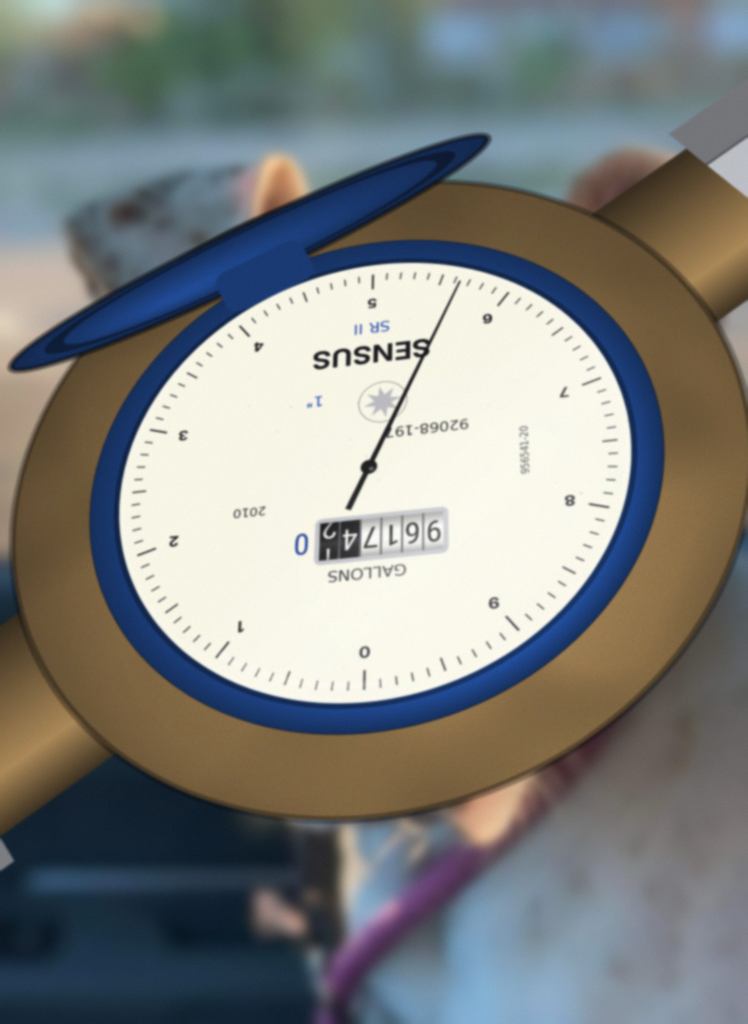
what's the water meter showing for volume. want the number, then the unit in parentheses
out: 9617415.6 (gal)
